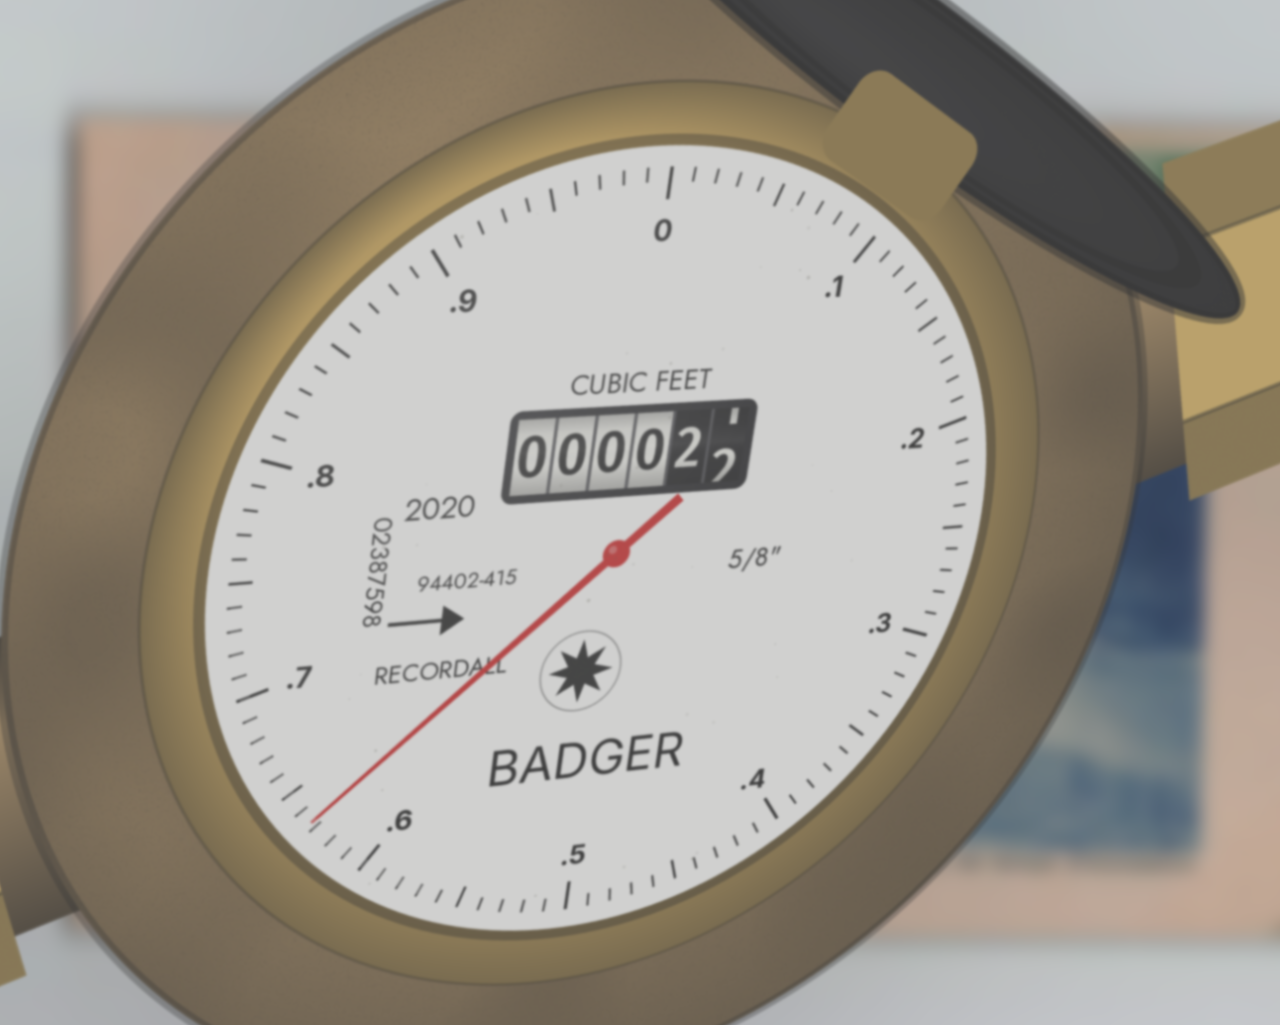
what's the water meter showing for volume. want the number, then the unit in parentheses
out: 21.63 (ft³)
